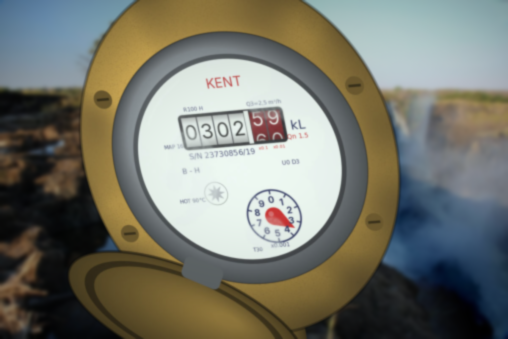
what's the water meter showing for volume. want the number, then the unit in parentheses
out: 302.593 (kL)
